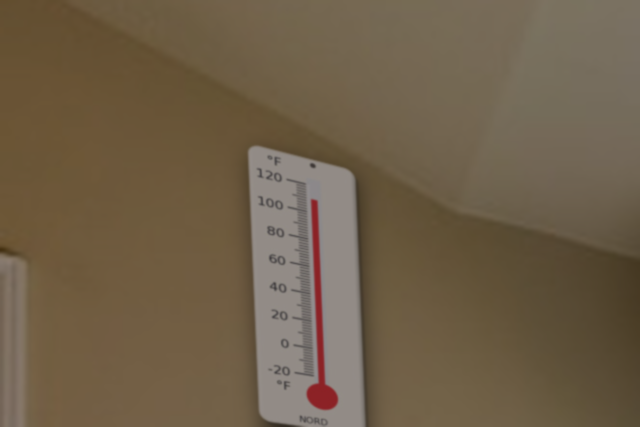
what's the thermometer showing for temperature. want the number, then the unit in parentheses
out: 110 (°F)
